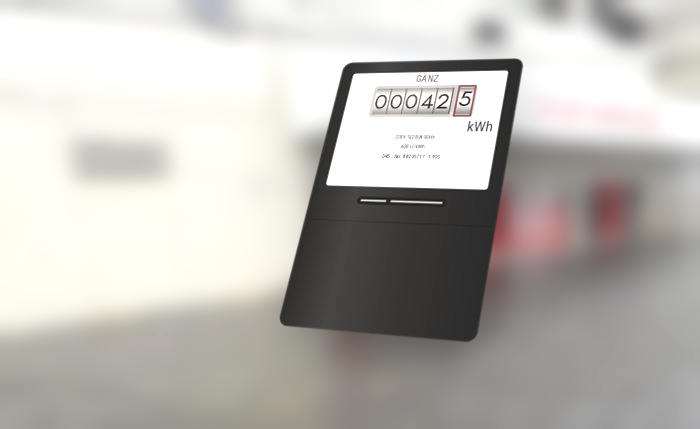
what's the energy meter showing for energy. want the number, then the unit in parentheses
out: 42.5 (kWh)
